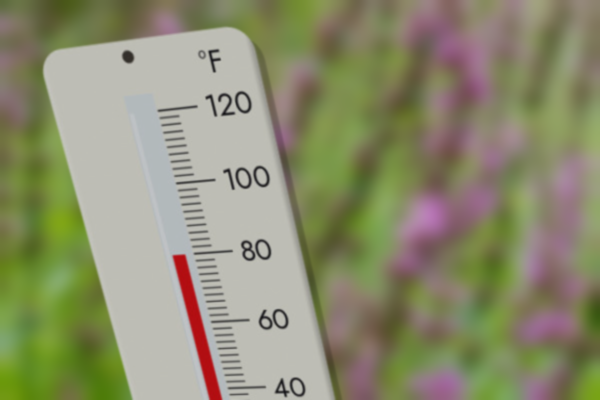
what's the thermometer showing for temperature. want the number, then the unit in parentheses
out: 80 (°F)
